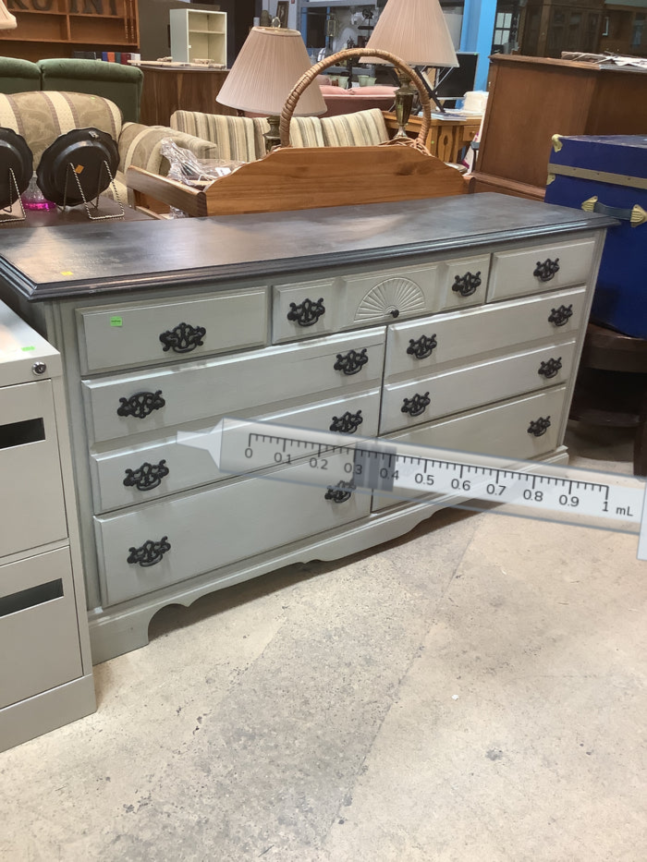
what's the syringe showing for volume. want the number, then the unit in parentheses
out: 0.3 (mL)
